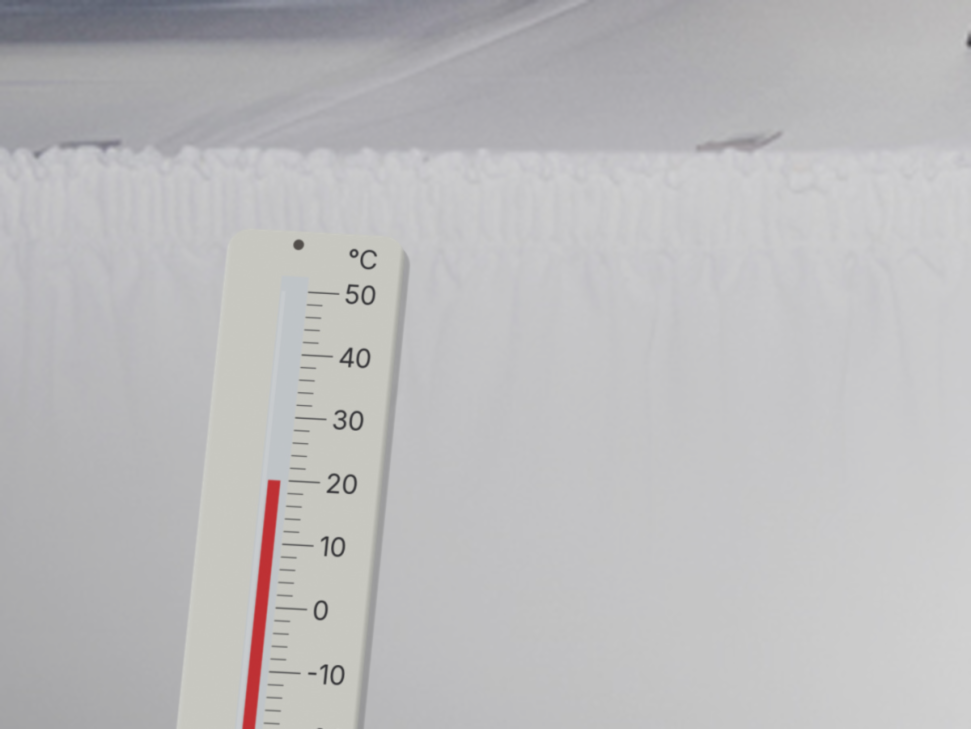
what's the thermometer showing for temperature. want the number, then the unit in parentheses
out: 20 (°C)
